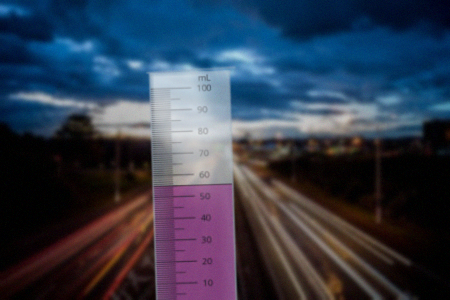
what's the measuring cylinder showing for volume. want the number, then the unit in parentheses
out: 55 (mL)
